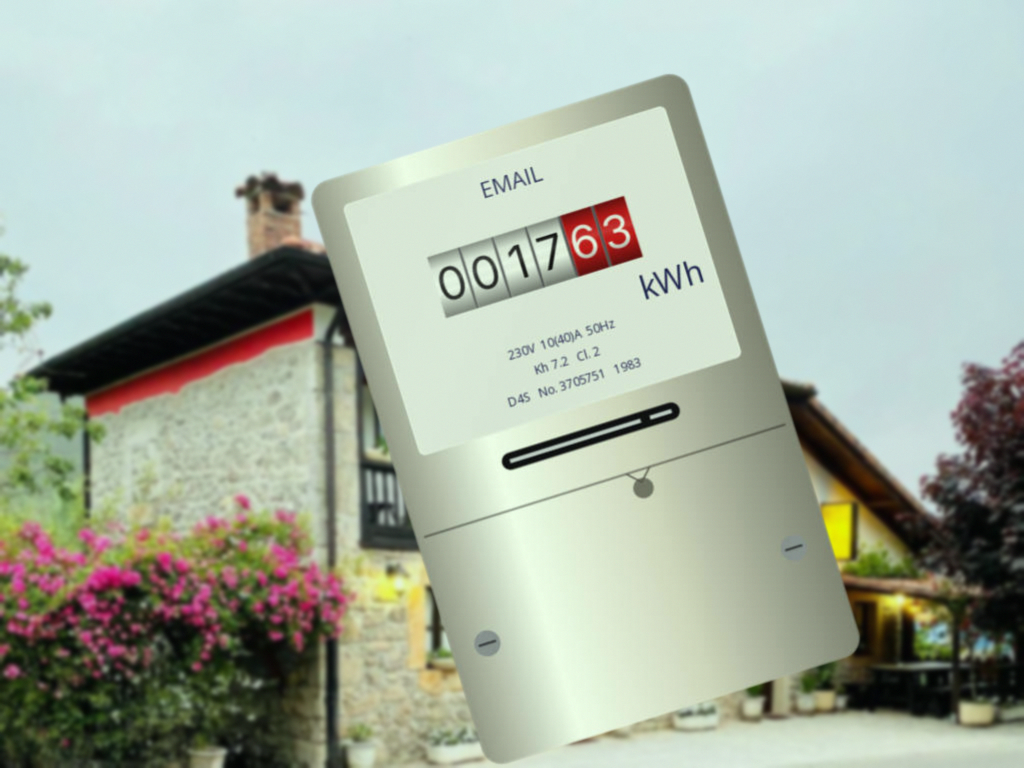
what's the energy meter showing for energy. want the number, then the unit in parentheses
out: 17.63 (kWh)
